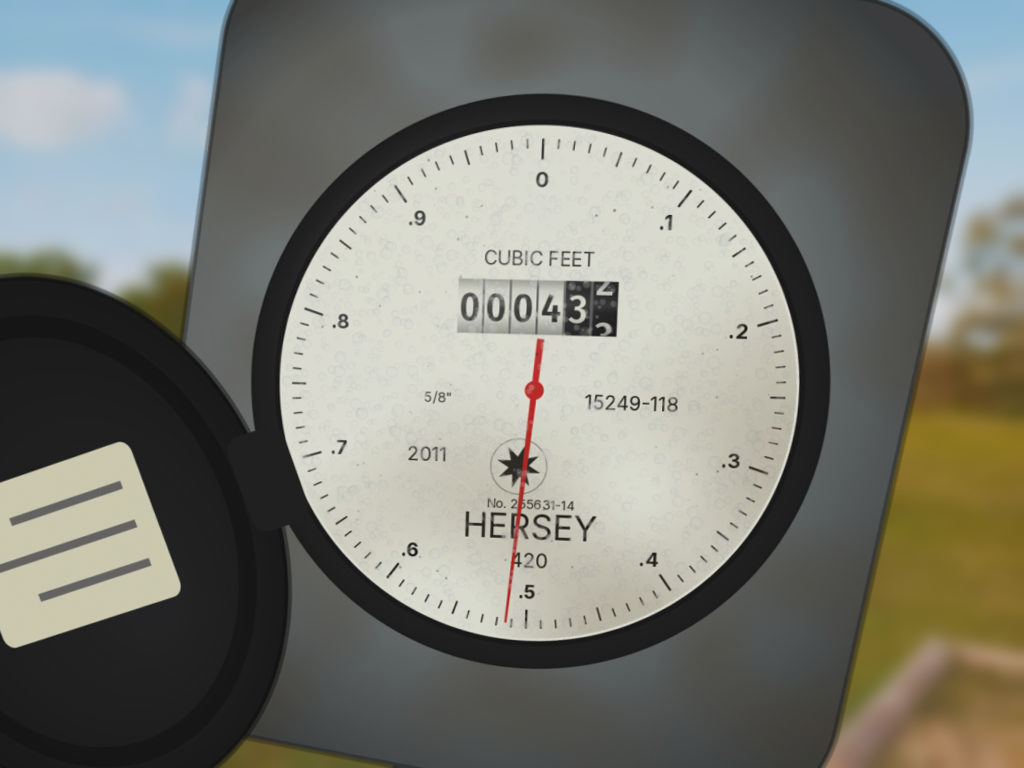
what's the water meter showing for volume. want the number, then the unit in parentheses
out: 432.51 (ft³)
